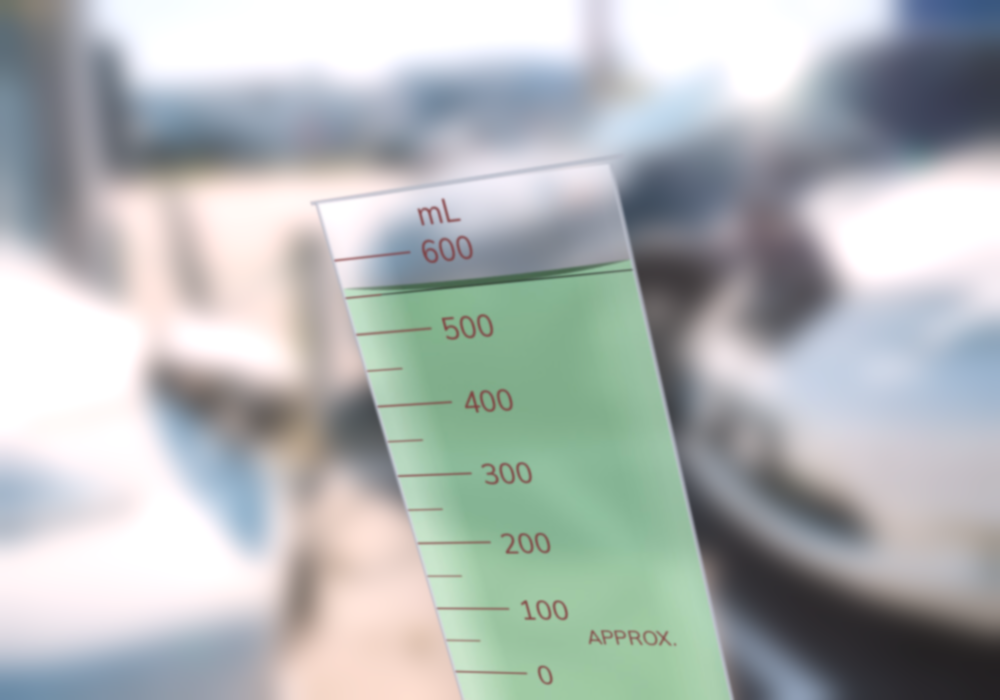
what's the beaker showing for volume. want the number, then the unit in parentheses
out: 550 (mL)
